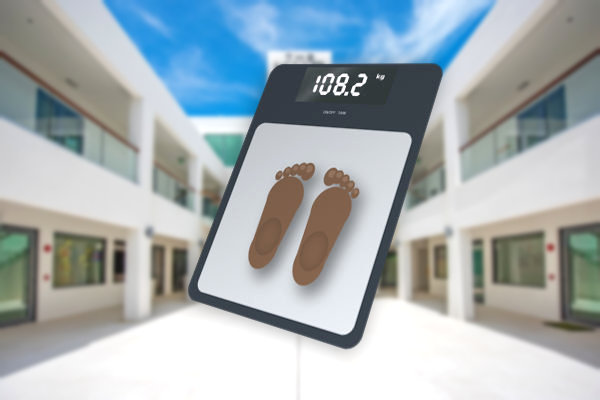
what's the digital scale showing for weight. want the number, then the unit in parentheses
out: 108.2 (kg)
